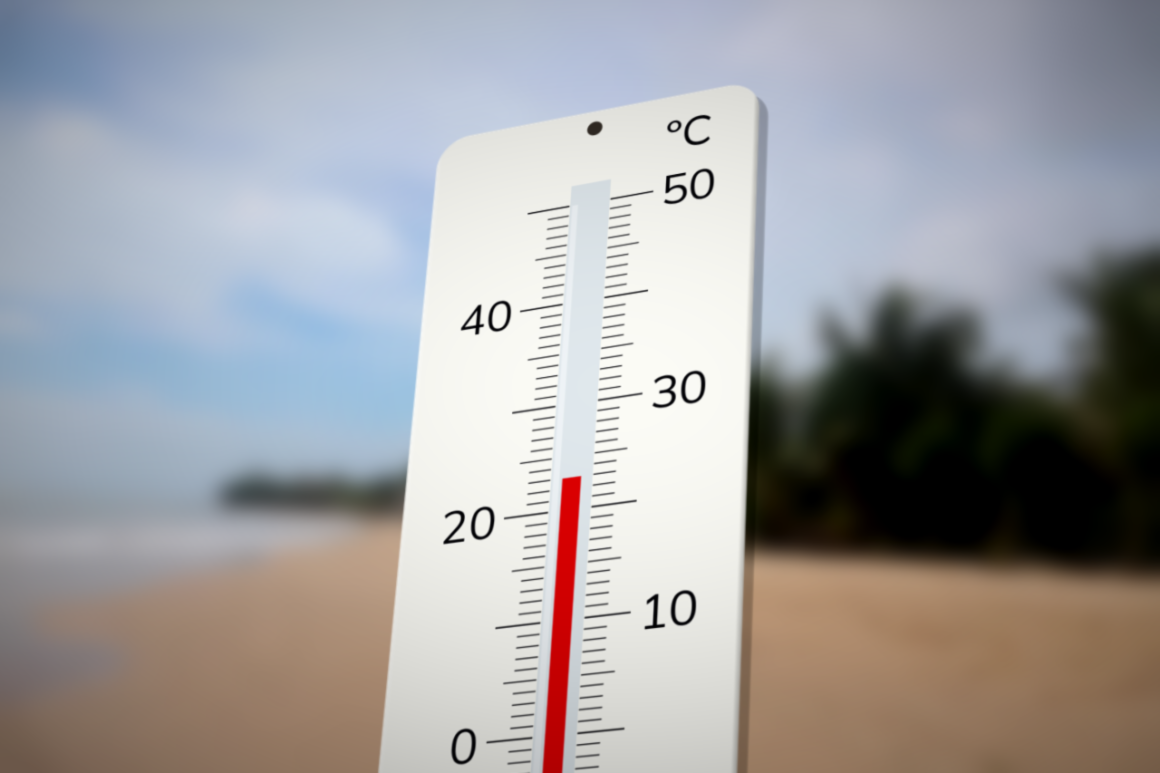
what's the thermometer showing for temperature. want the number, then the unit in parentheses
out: 23 (°C)
